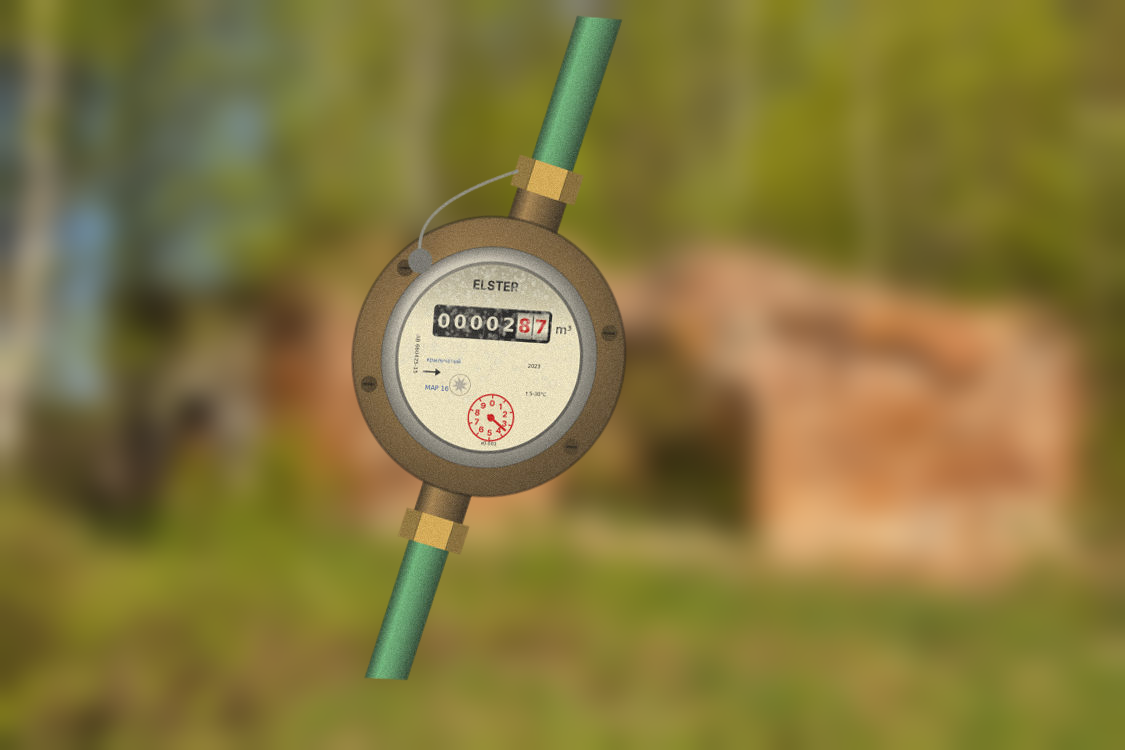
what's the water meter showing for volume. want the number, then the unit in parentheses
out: 2.873 (m³)
